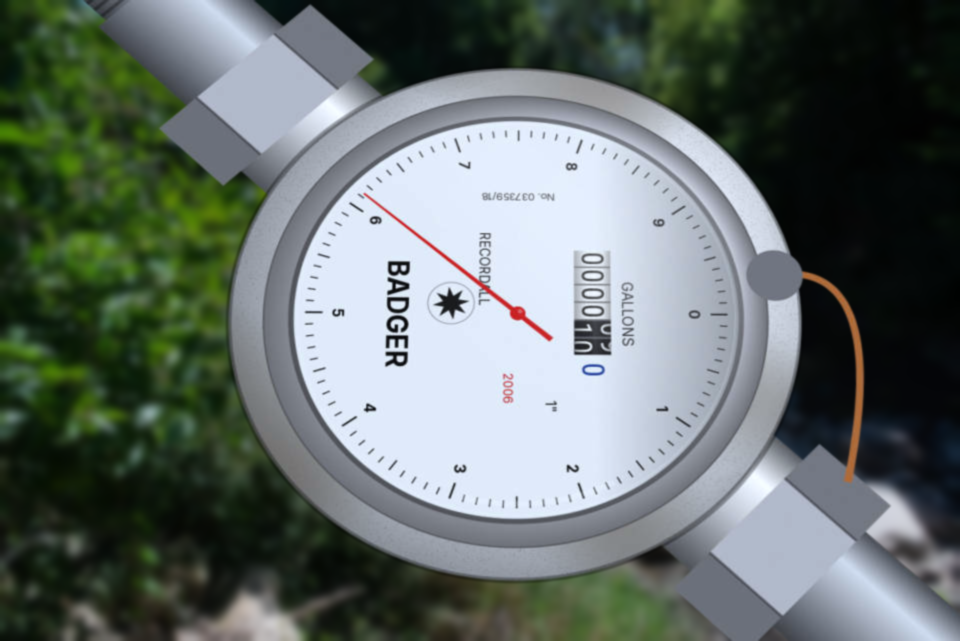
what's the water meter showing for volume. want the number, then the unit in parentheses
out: 96.1 (gal)
